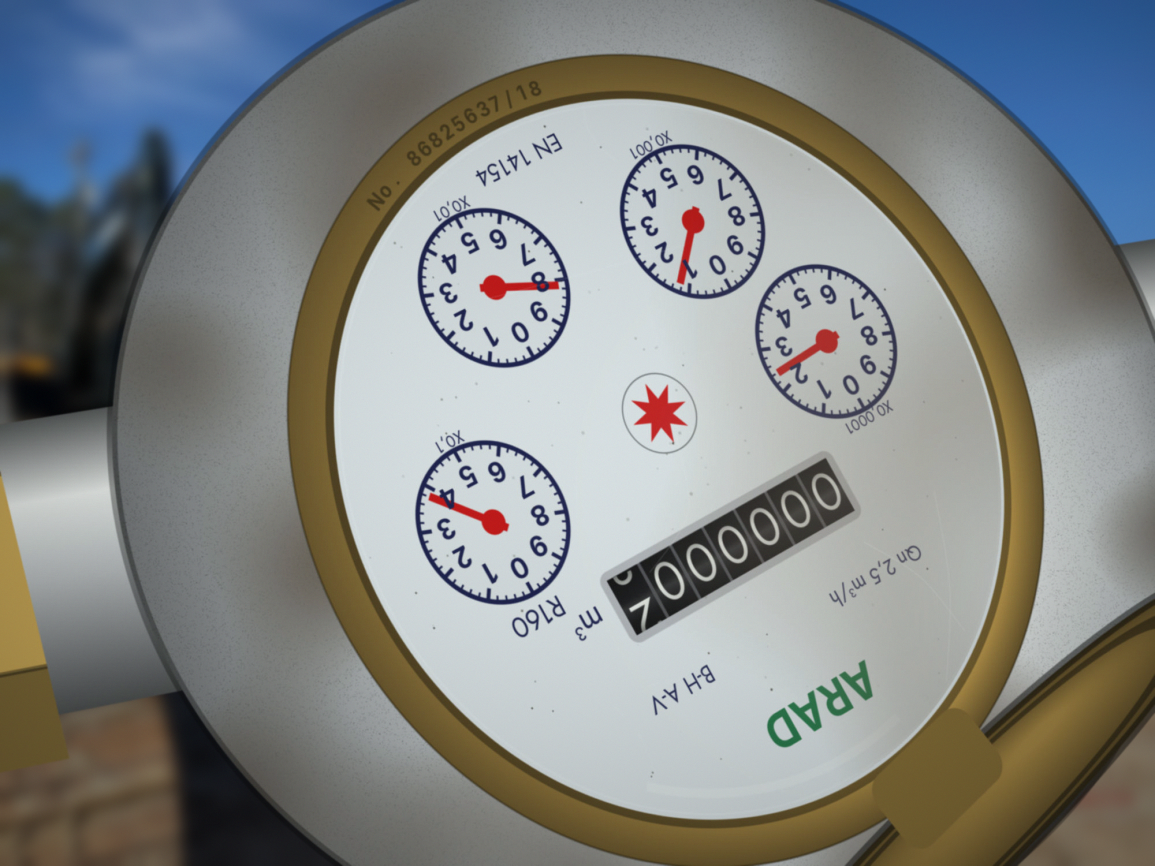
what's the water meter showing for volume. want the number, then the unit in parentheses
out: 2.3812 (m³)
